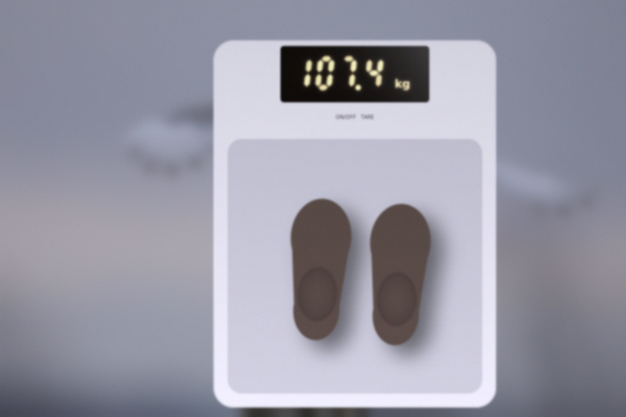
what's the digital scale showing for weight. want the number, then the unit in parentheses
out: 107.4 (kg)
